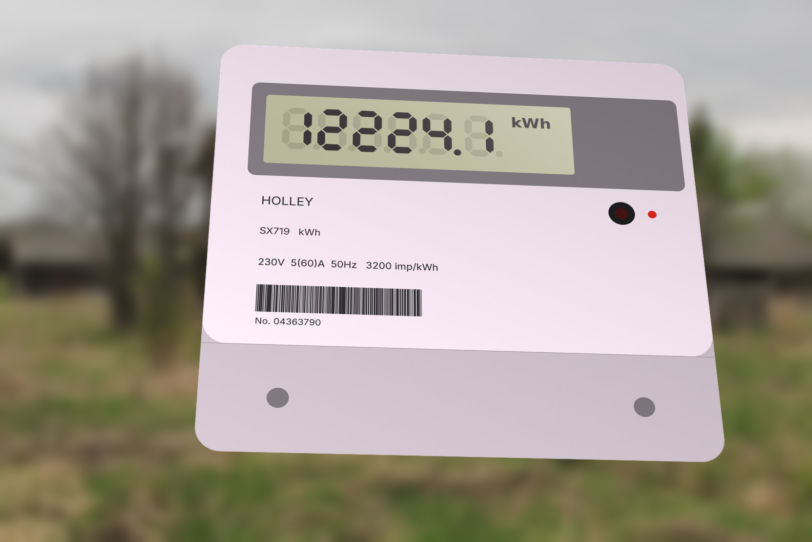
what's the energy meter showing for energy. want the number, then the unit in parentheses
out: 12224.1 (kWh)
